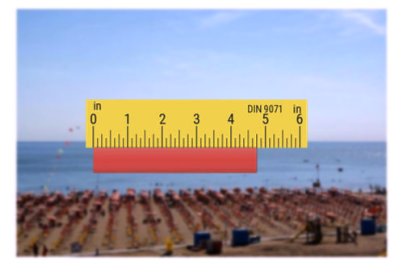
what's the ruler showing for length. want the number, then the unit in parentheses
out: 4.75 (in)
